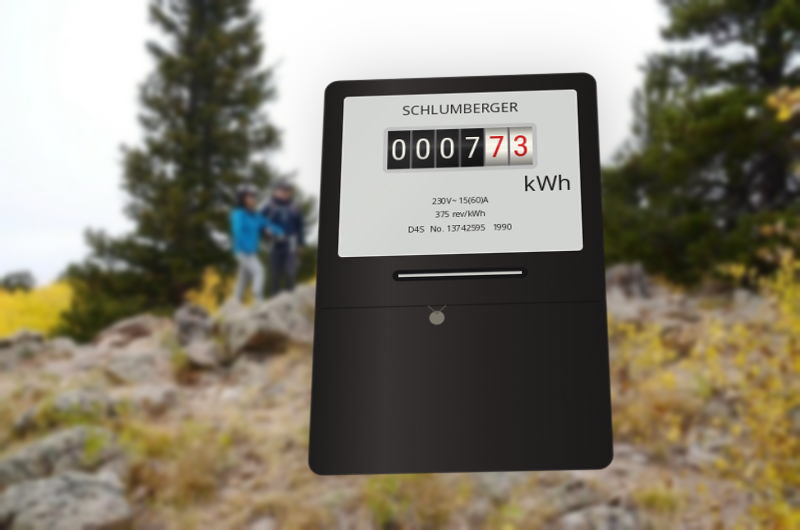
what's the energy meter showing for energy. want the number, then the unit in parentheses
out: 7.73 (kWh)
